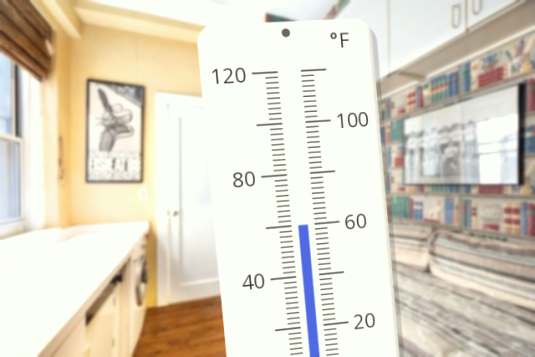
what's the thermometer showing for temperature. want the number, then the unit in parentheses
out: 60 (°F)
